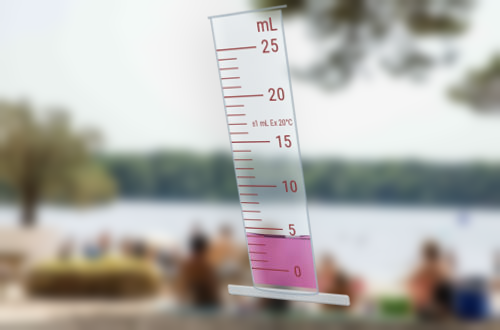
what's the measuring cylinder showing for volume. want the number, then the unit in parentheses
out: 4 (mL)
